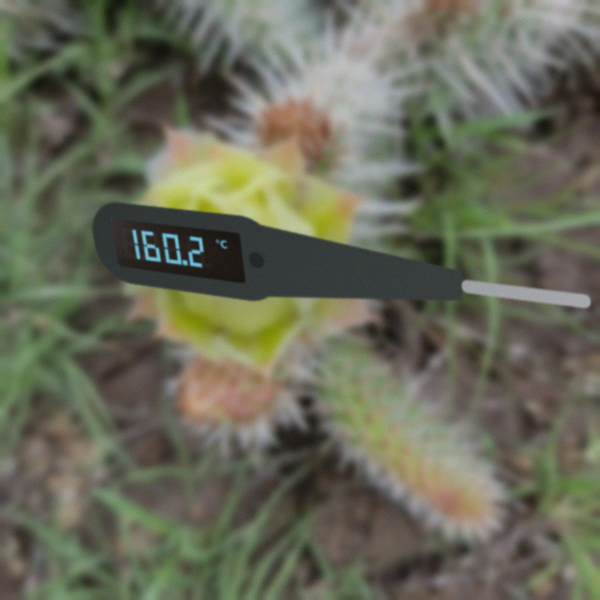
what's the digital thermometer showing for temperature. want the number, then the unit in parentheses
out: 160.2 (°C)
